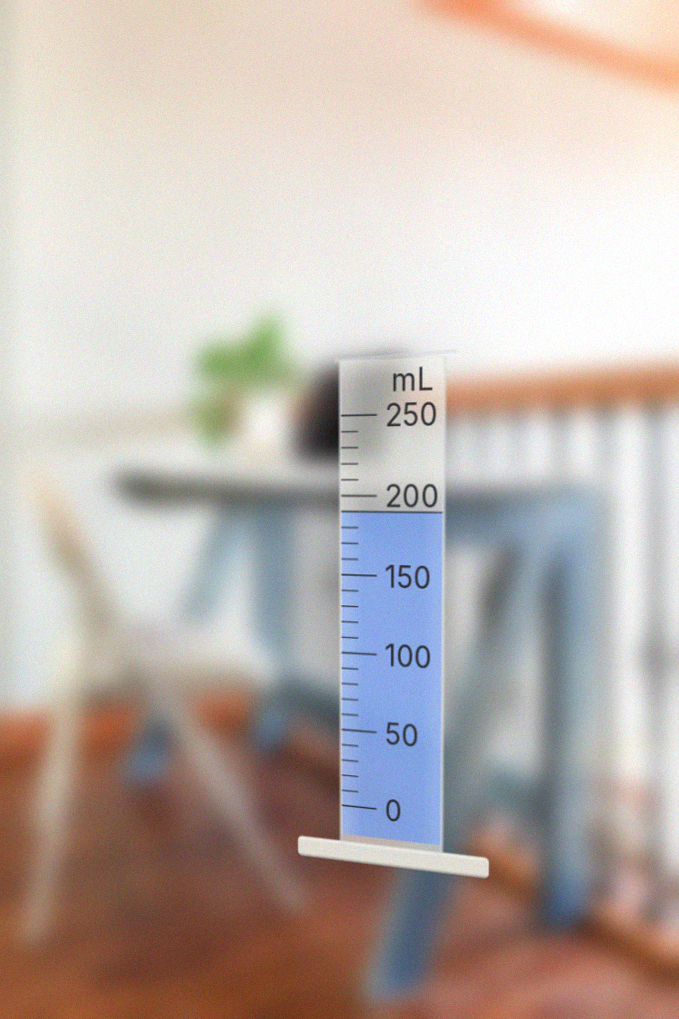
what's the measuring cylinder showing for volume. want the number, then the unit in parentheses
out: 190 (mL)
